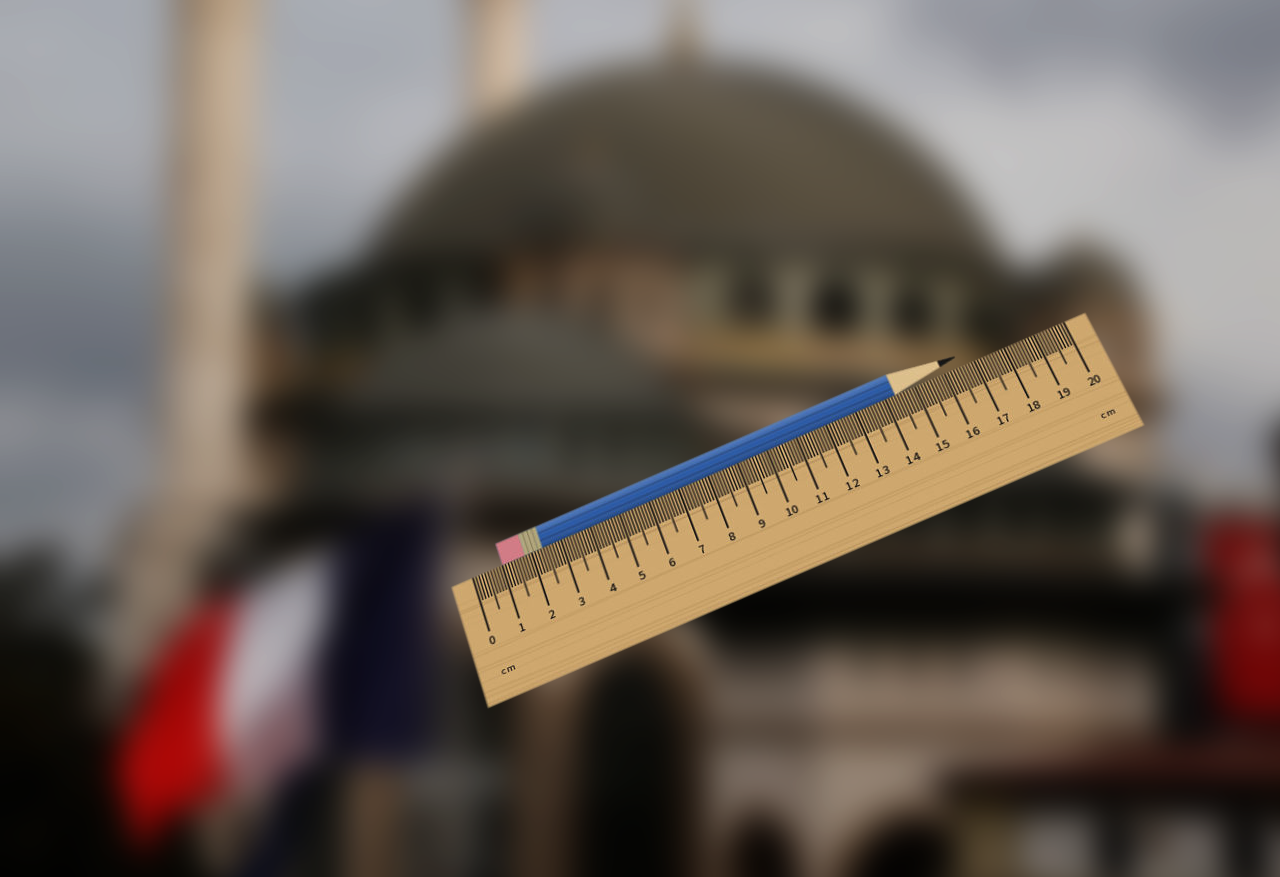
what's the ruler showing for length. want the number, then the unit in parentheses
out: 15.5 (cm)
